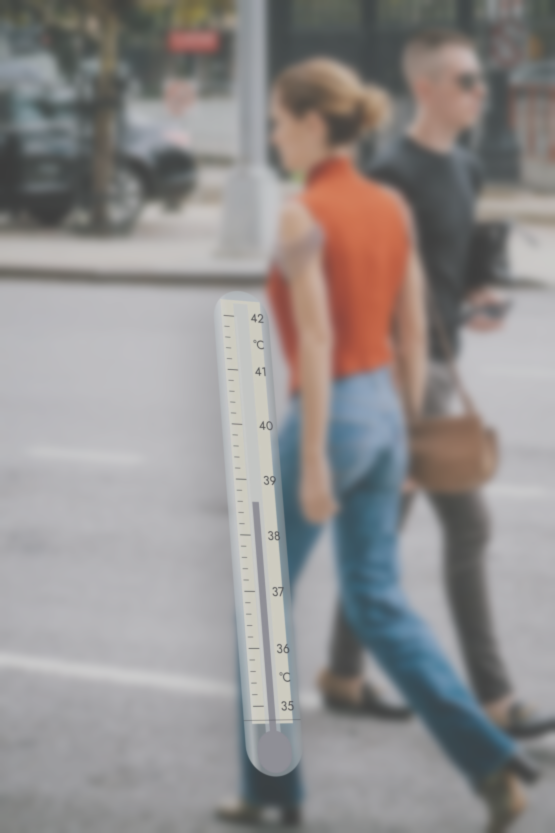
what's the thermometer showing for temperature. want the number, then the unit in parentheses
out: 38.6 (°C)
